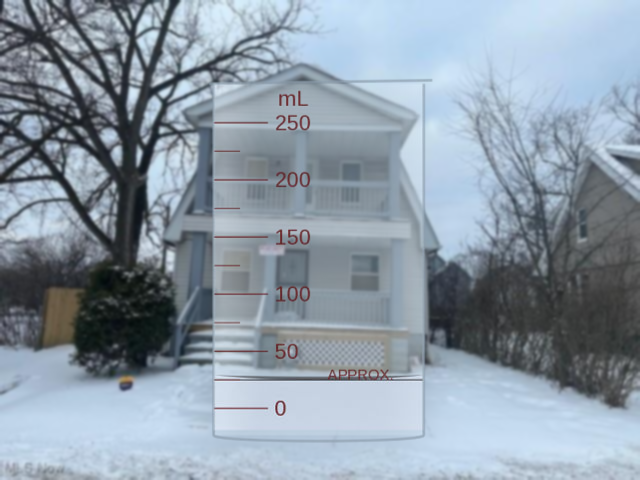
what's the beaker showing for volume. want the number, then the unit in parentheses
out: 25 (mL)
